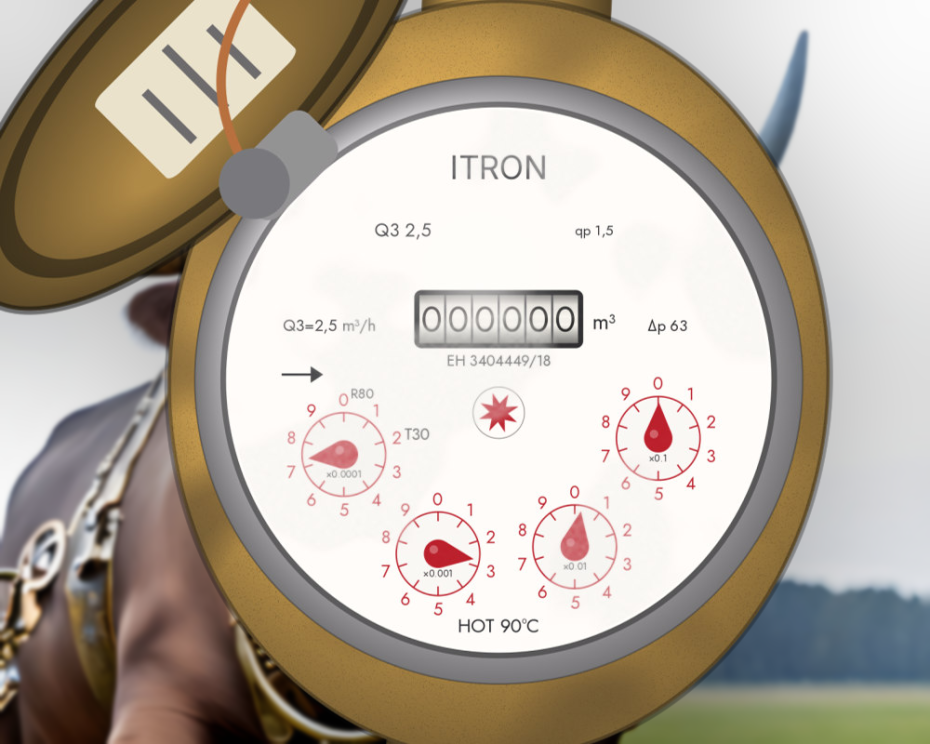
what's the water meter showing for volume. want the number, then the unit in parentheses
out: 0.0027 (m³)
